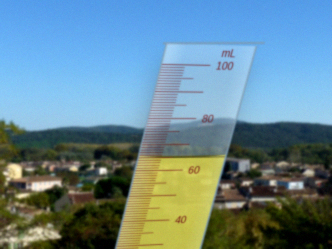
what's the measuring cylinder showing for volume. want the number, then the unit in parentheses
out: 65 (mL)
